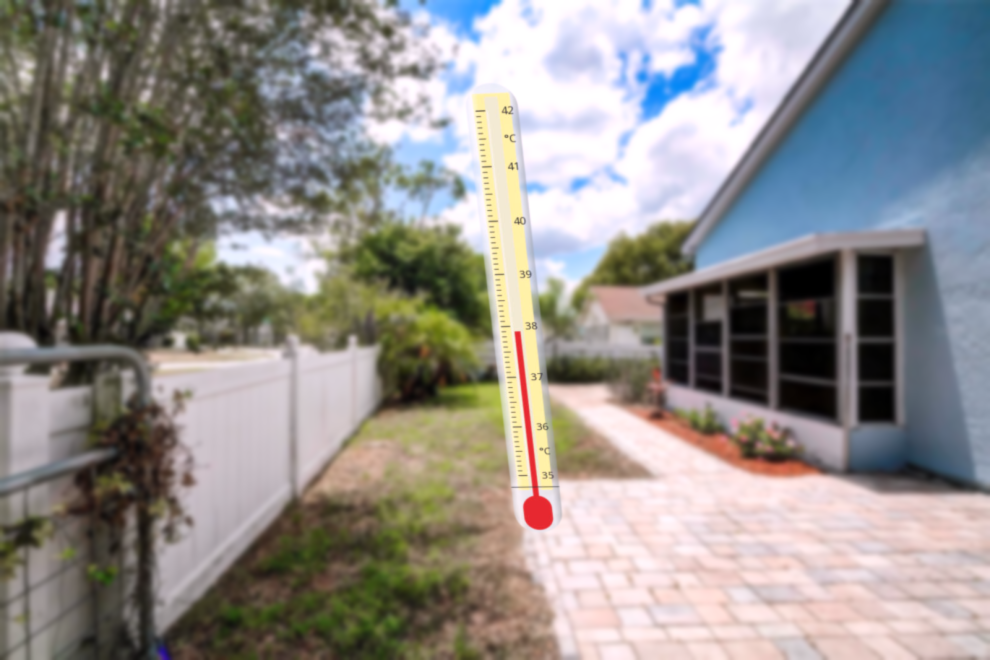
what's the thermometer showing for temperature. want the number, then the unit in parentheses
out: 37.9 (°C)
